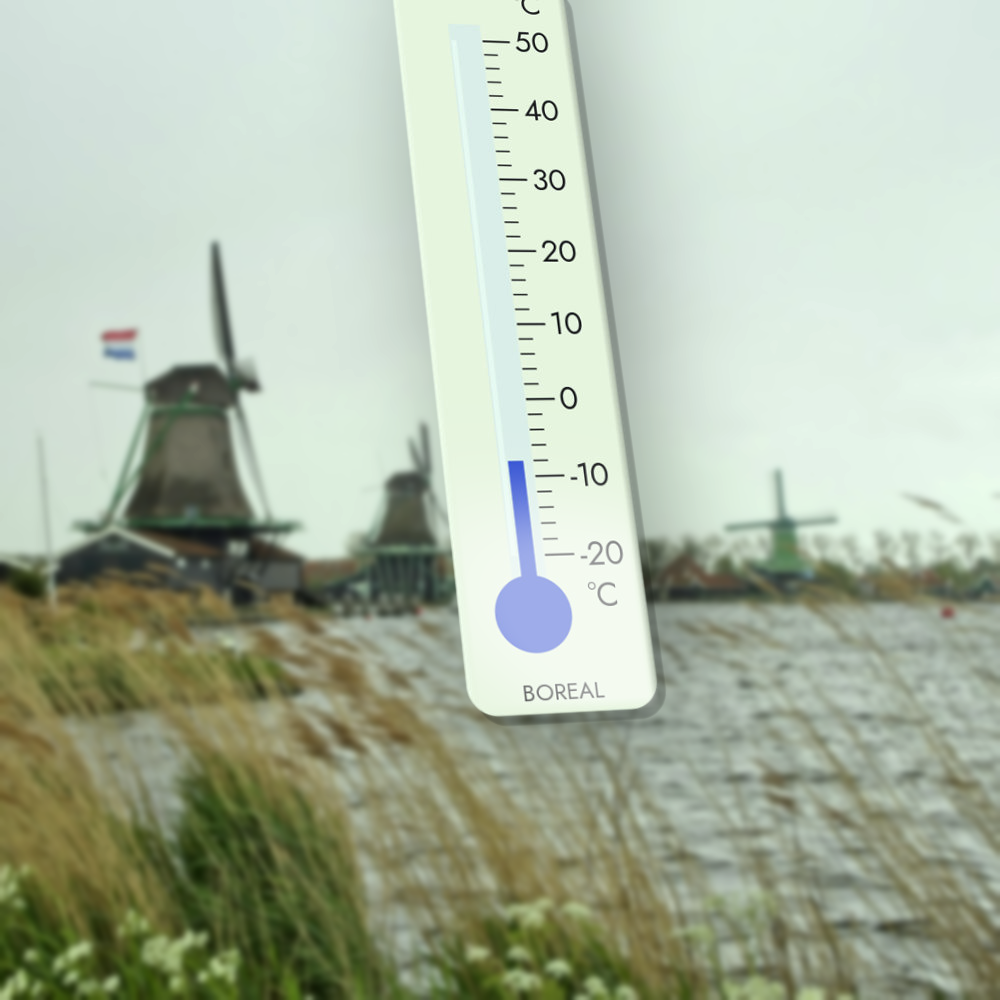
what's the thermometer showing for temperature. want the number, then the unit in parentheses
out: -8 (°C)
